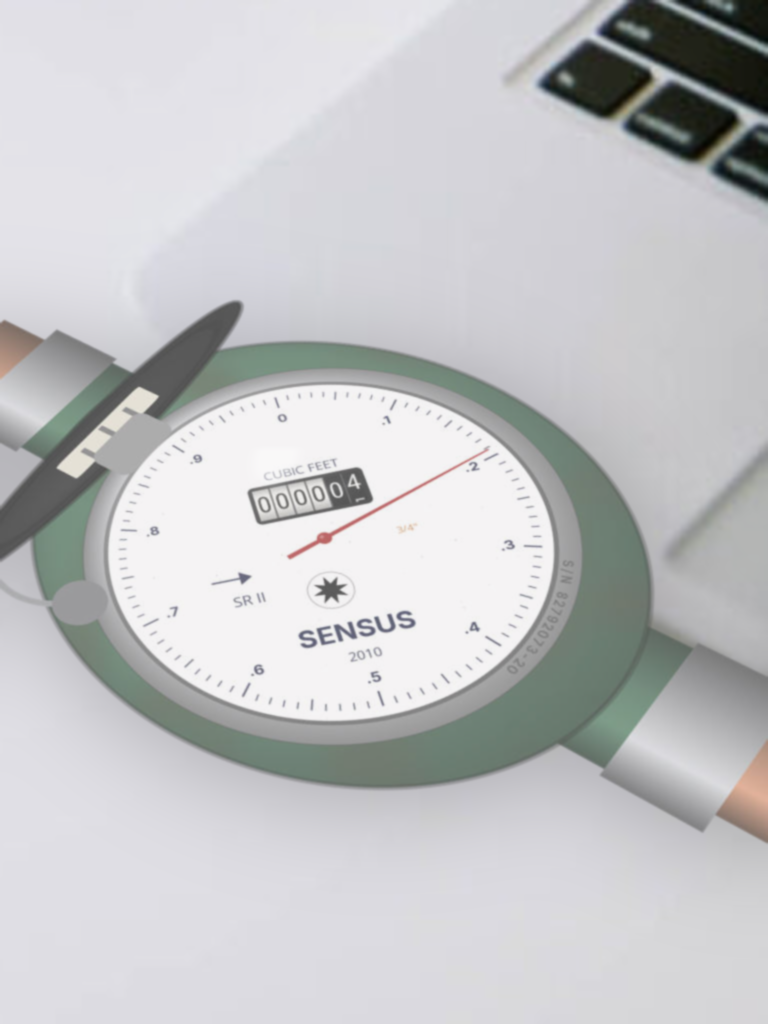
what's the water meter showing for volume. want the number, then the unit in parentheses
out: 4.19 (ft³)
